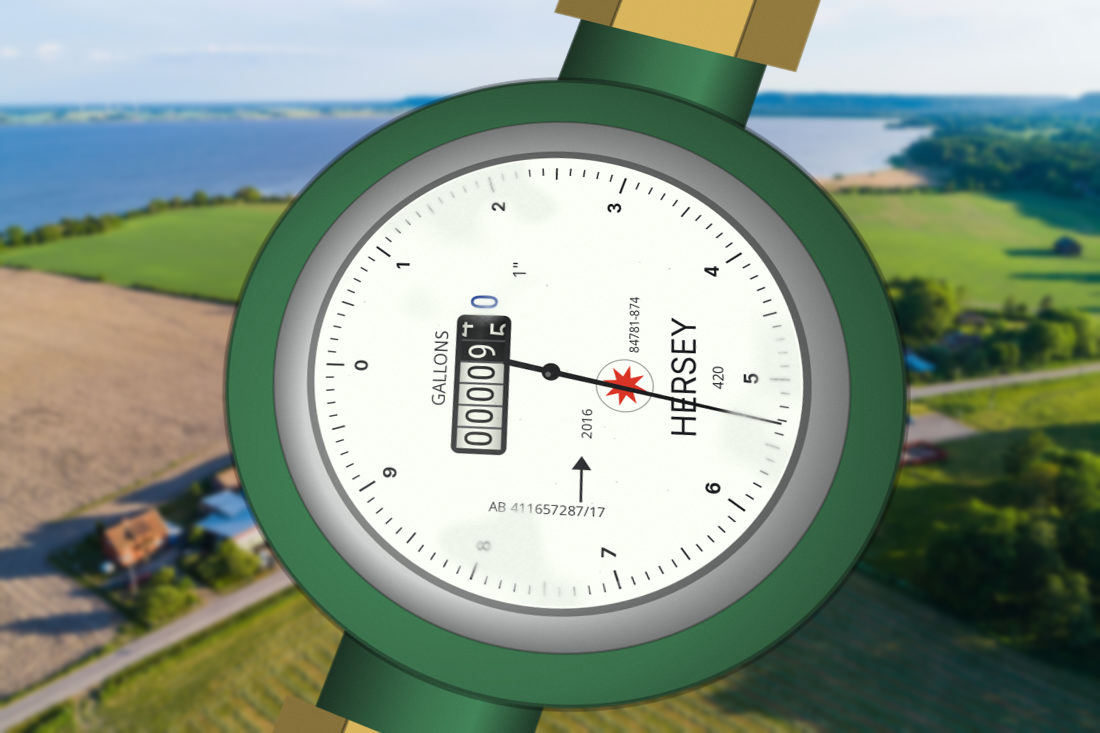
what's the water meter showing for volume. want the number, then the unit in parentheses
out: 945.3 (gal)
